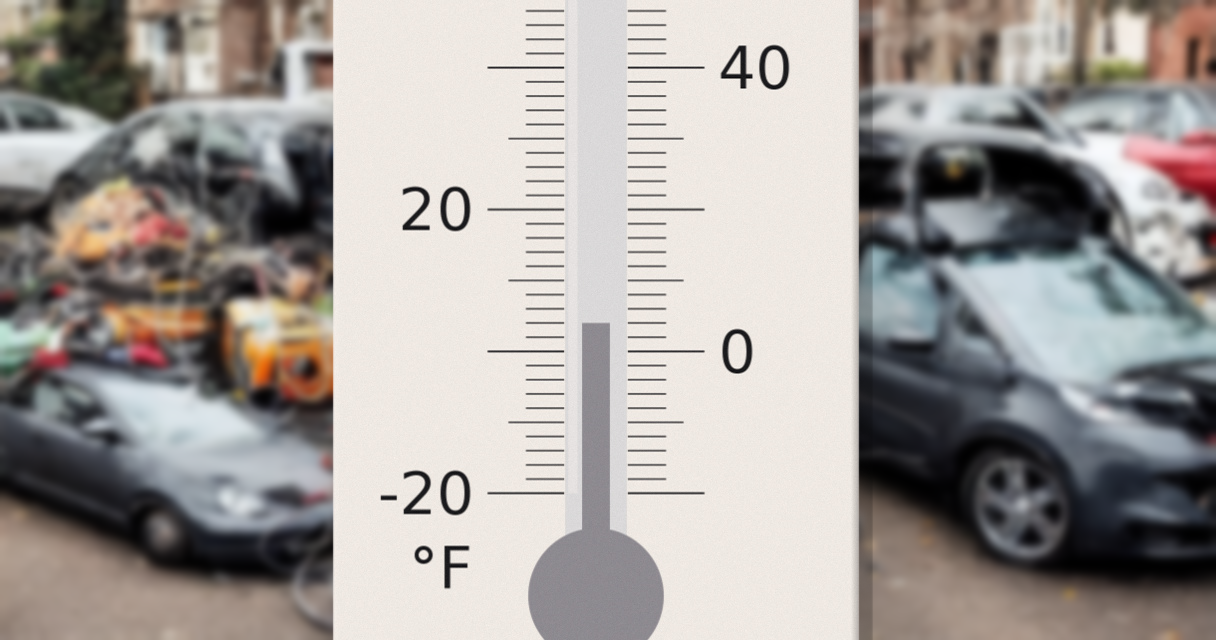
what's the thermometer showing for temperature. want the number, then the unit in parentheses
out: 4 (°F)
